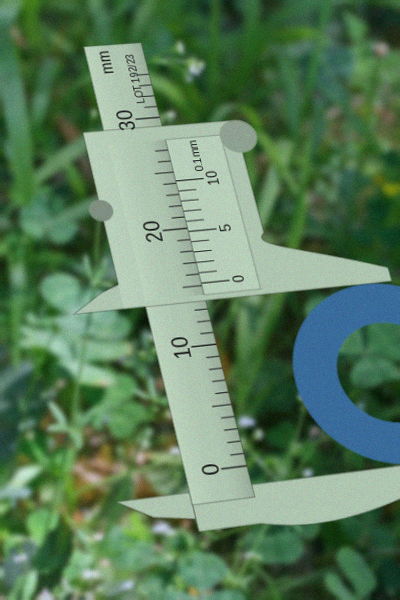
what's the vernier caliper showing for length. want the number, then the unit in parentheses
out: 15.2 (mm)
